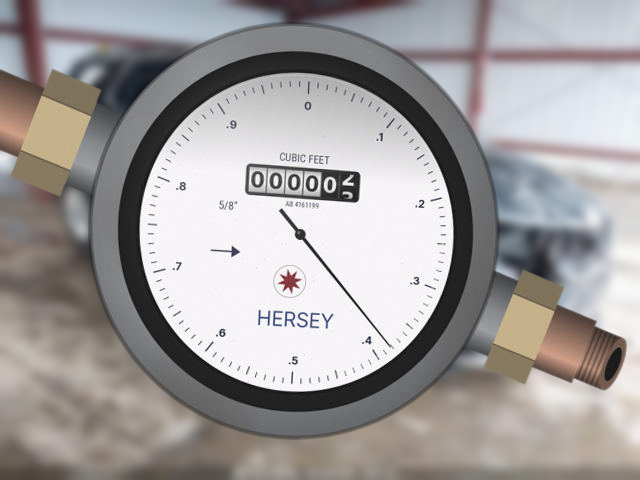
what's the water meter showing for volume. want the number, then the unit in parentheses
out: 2.38 (ft³)
